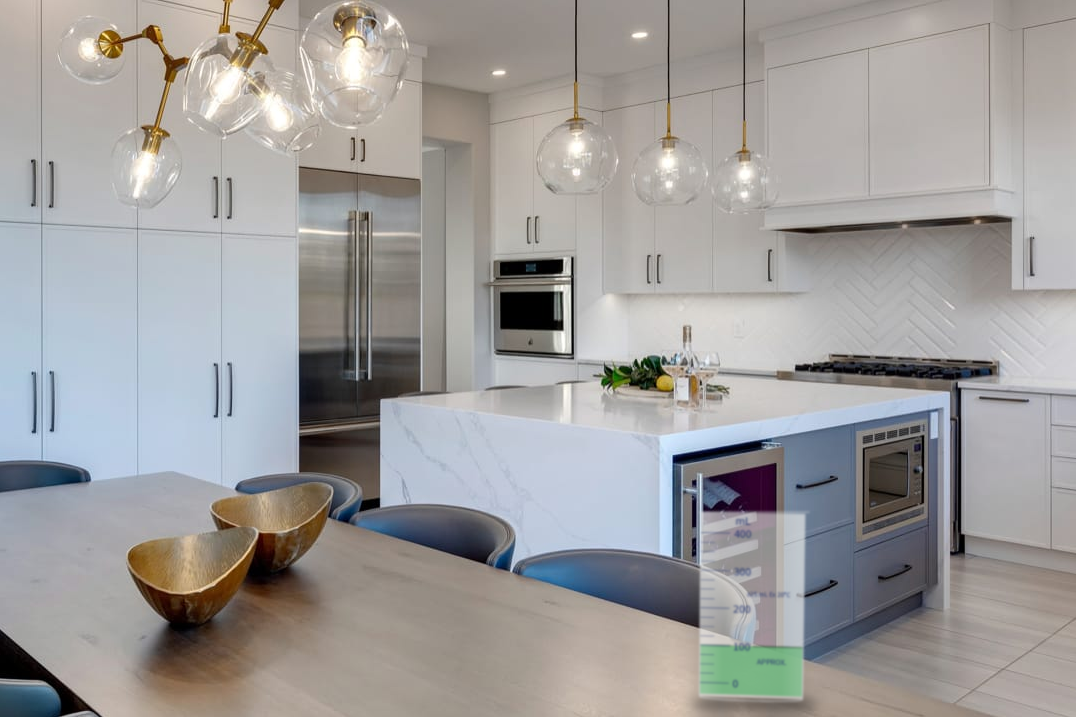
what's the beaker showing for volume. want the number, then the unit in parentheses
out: 100 (mL)
